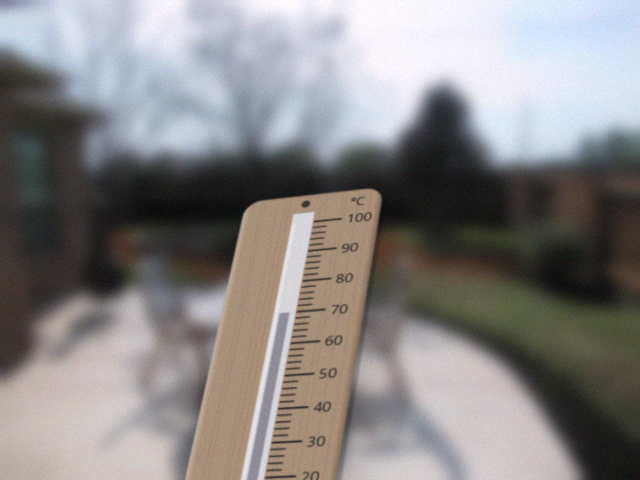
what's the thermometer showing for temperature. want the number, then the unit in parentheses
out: 70 (°C)
